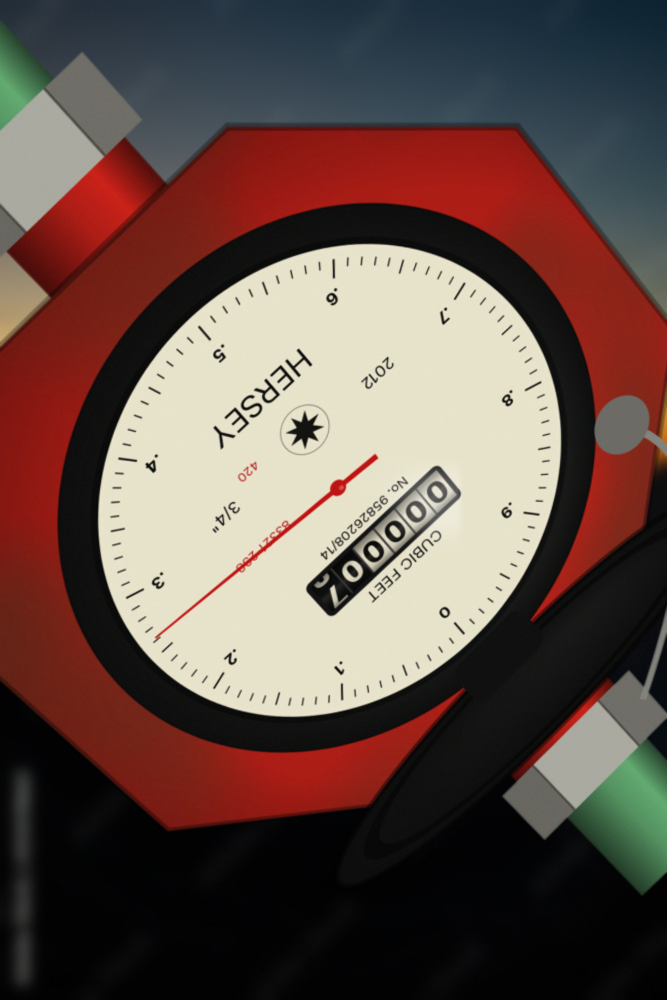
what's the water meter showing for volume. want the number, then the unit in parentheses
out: 7.26 (ft³)
